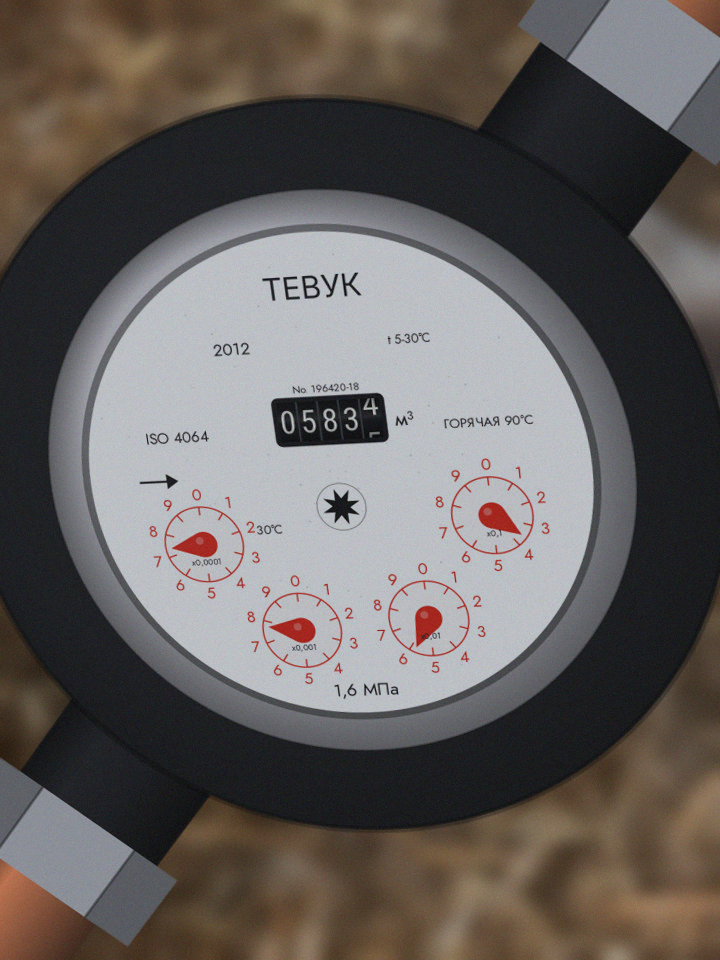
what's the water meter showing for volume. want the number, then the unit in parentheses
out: 5834.3577 (m³)
